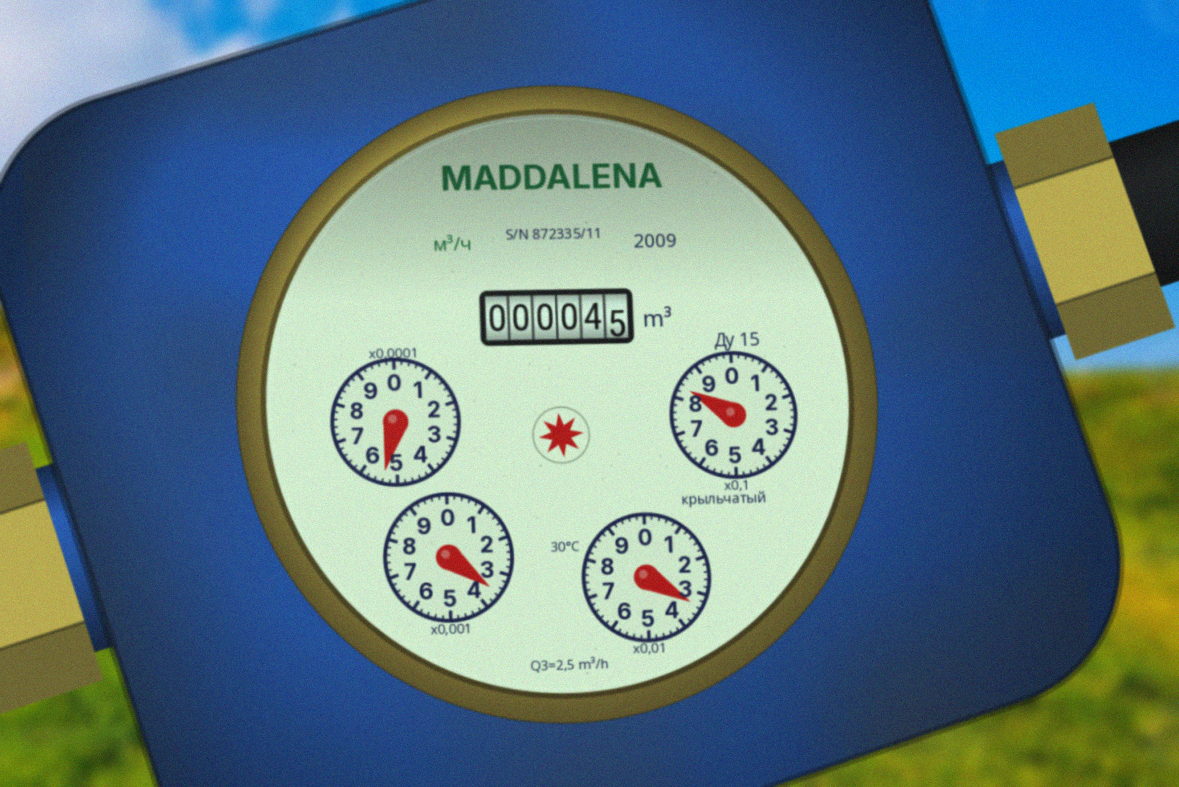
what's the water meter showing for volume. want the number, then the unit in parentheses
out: 44.8335 (m³)
